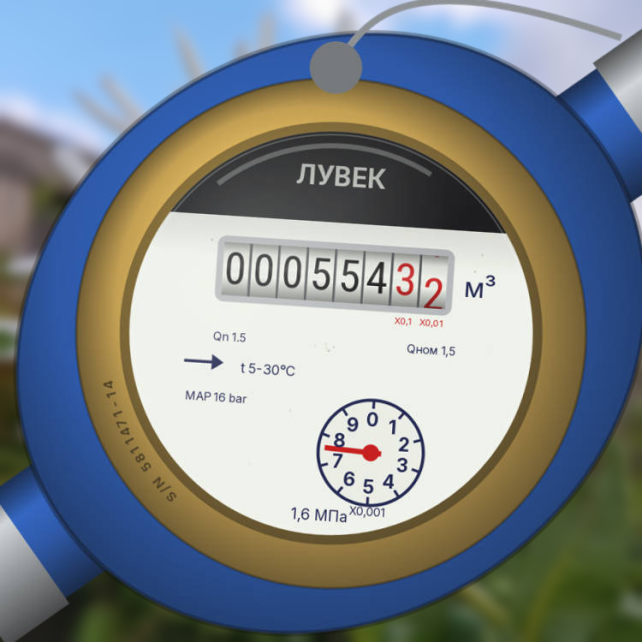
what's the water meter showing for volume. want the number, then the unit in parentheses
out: 554.317 (m³)
